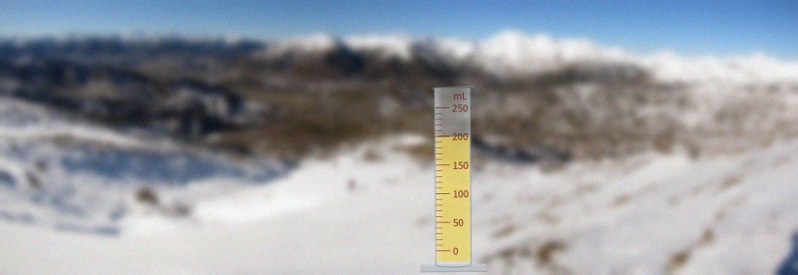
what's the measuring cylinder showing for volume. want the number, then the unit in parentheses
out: 200 (mL)
